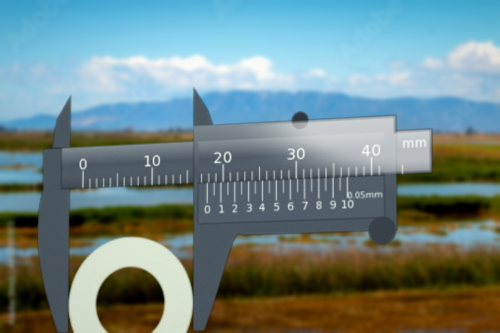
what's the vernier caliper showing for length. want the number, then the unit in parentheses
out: 17.8 (mm)
